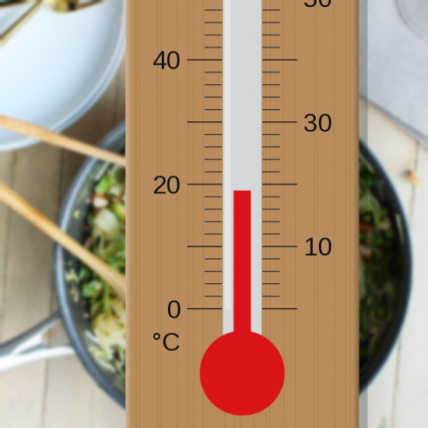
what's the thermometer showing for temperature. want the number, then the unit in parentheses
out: 19 (°C)
